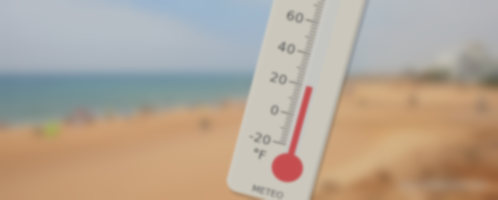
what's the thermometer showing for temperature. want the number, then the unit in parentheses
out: 20 (°F)
